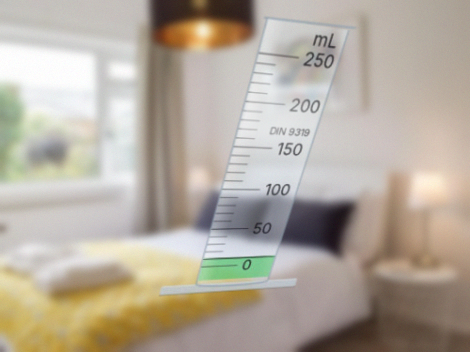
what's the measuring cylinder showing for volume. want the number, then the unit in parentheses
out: 10 (mL)
